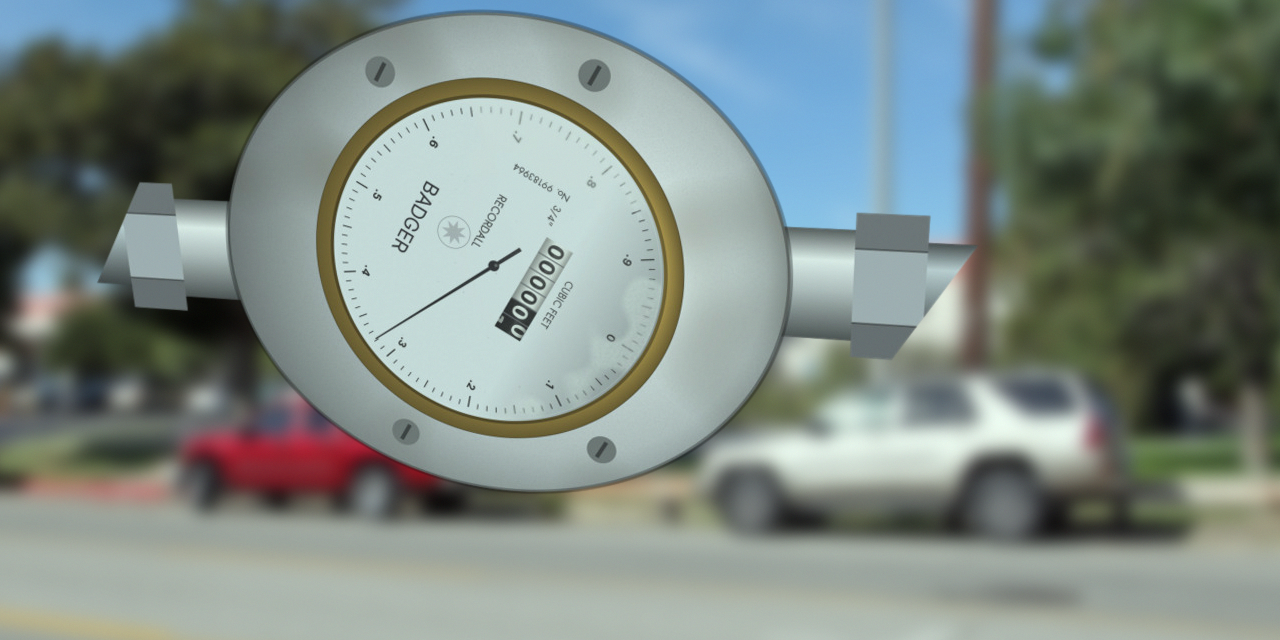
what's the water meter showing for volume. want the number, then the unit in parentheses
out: 0.32 (ft³)
